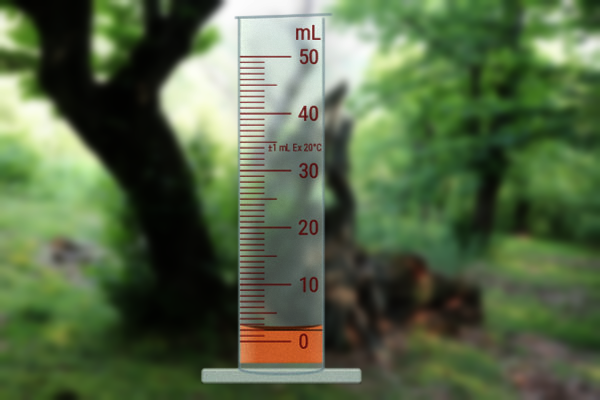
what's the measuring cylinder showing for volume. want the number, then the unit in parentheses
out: 2 (mL)
